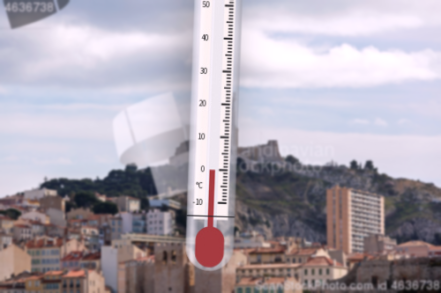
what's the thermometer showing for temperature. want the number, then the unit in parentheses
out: 0 (°C)
